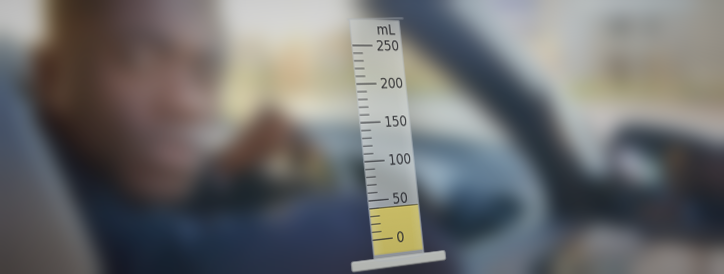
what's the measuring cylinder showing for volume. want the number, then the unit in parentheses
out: 40 (mL)
